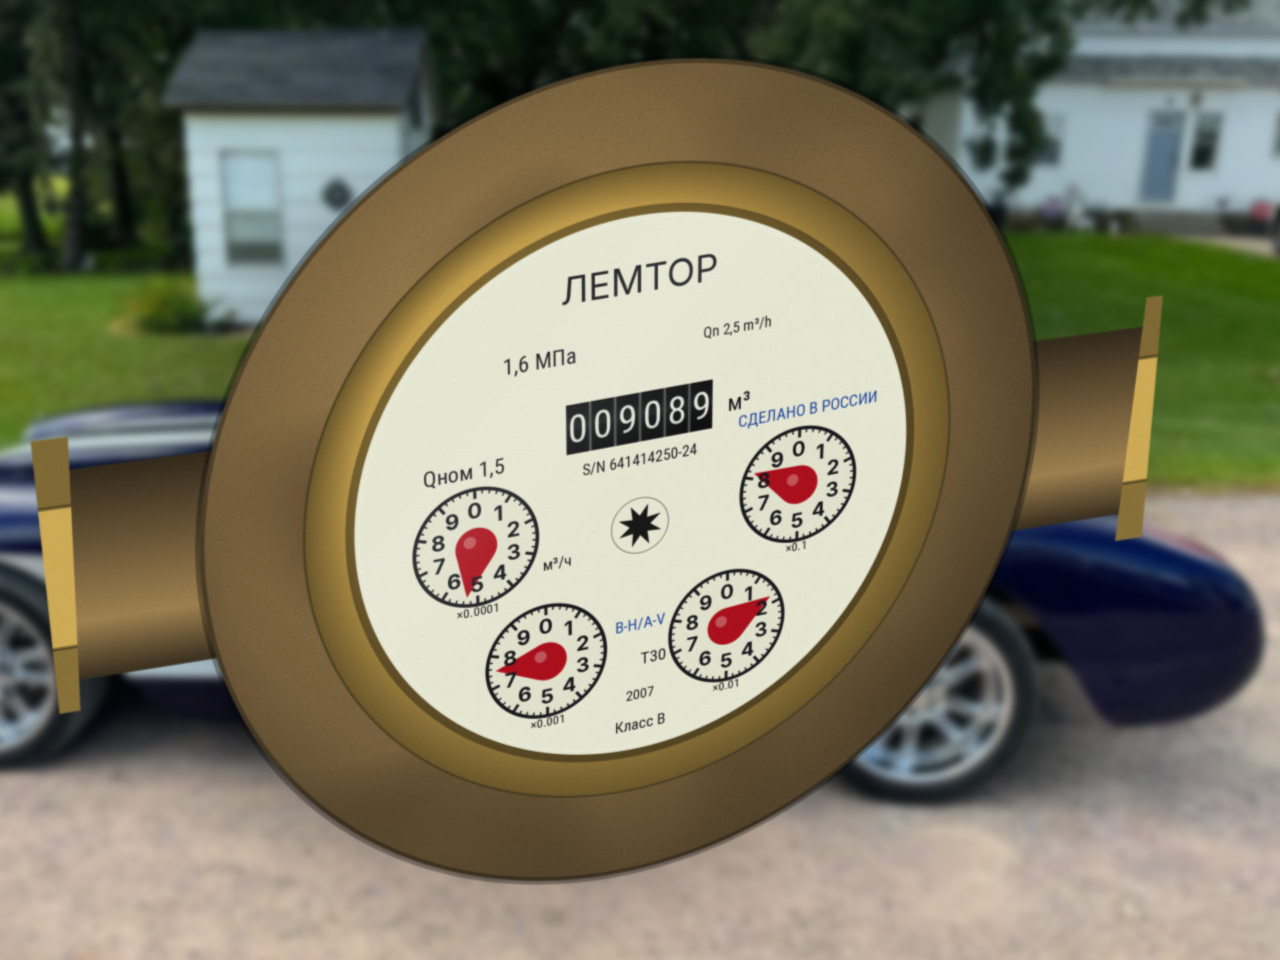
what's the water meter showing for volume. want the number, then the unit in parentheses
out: 9089.8175 (m³)
